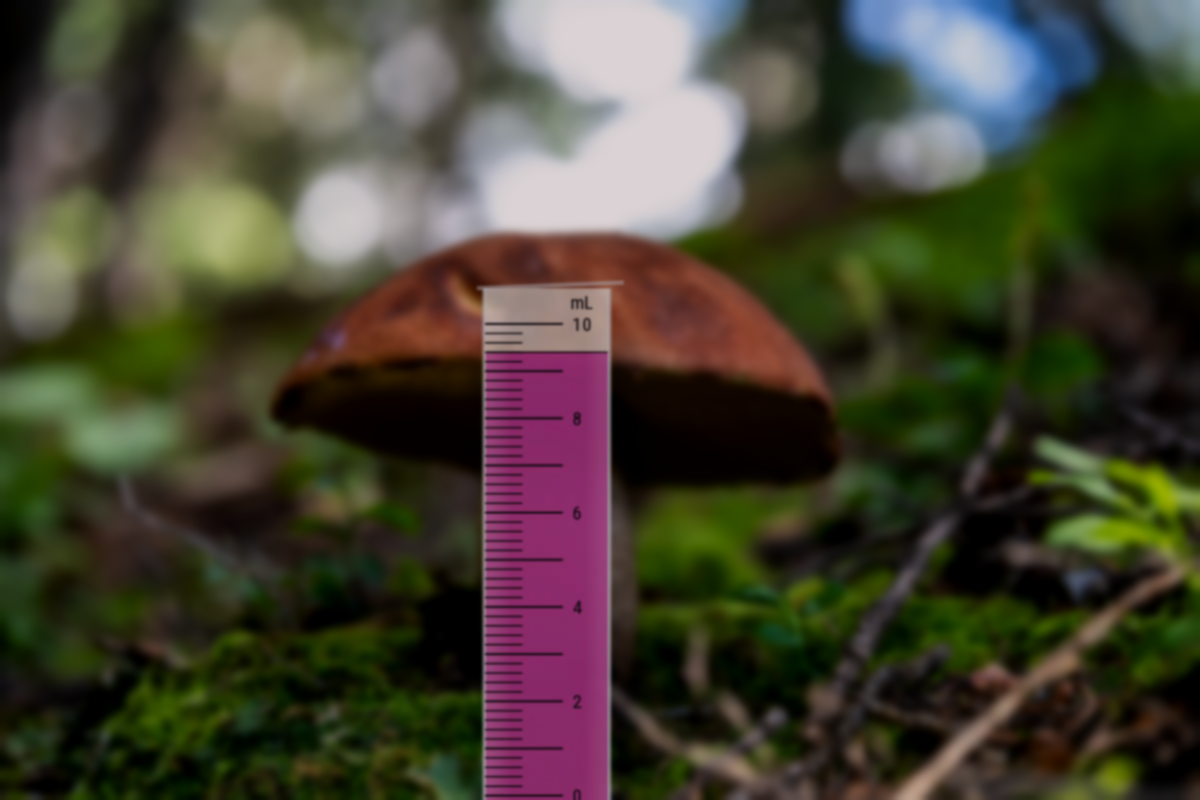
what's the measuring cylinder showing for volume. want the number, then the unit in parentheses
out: 9.4 (mL)
